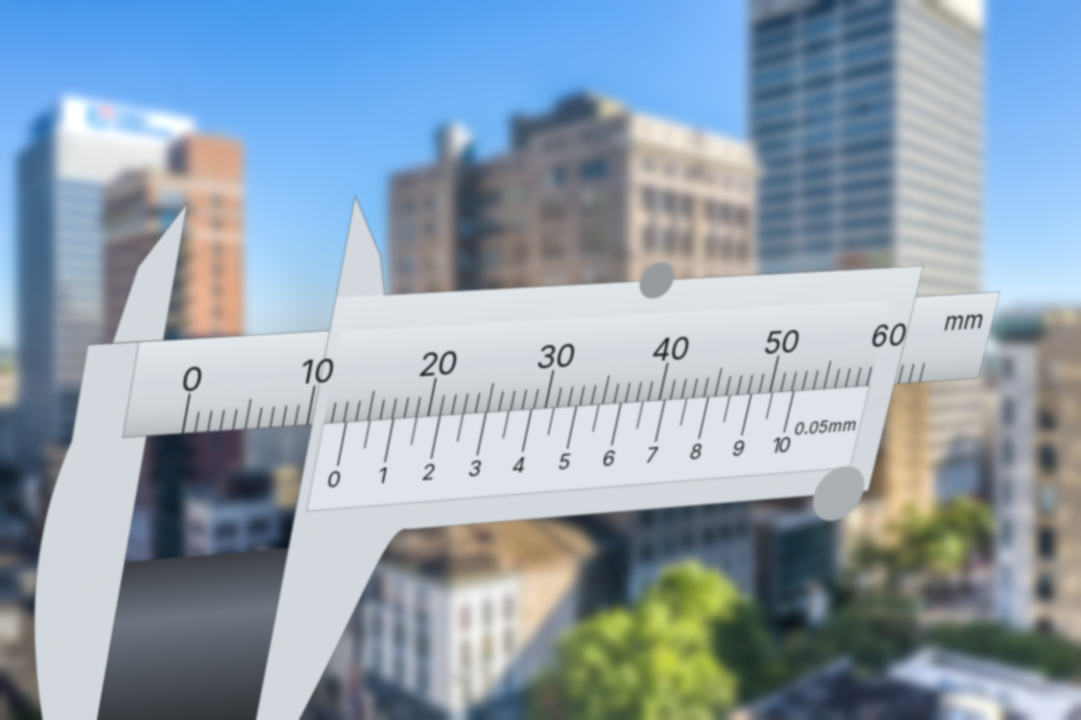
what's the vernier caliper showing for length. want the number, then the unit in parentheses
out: 13.2 (mm)
